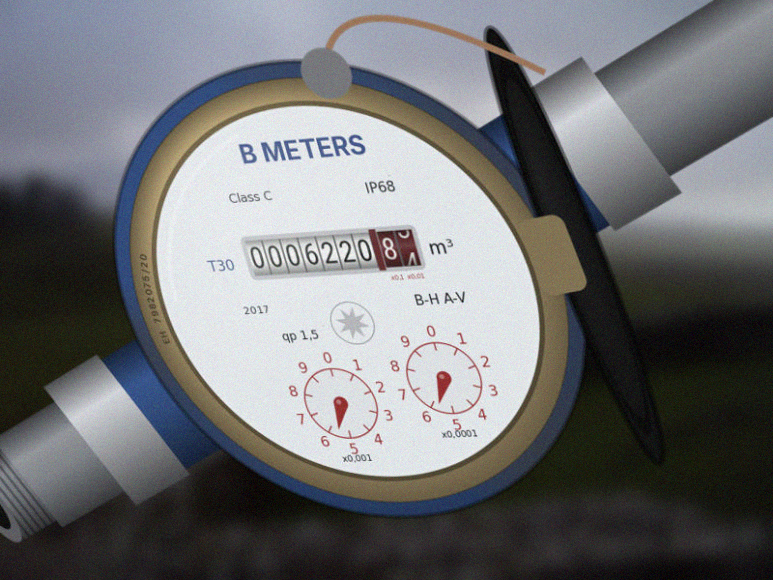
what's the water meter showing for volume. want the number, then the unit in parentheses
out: 6220.8355 (m³)
